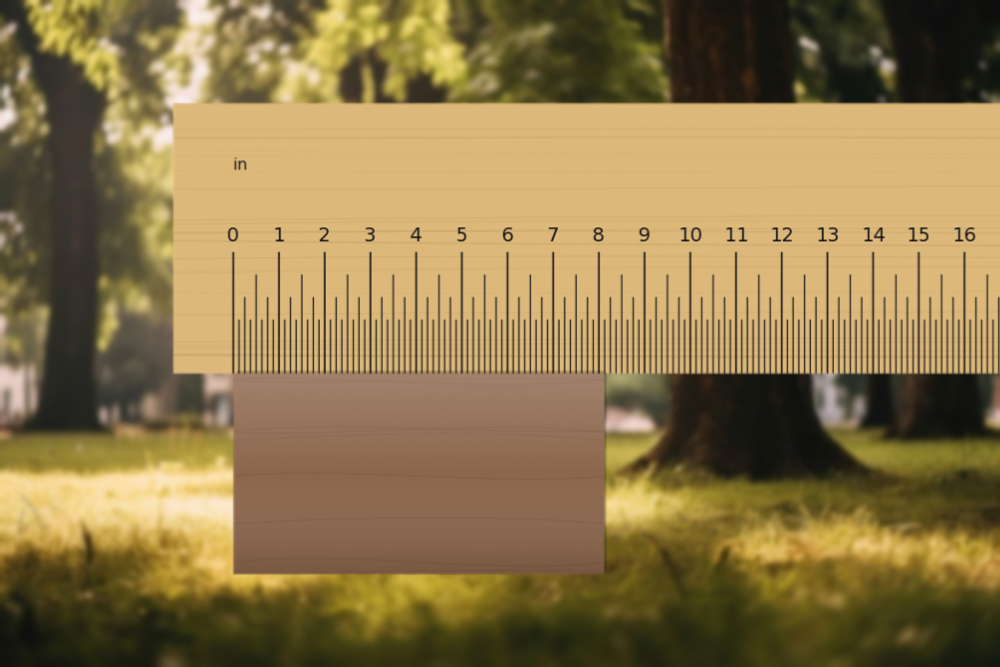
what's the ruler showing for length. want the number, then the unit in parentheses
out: 8.125 (in)
